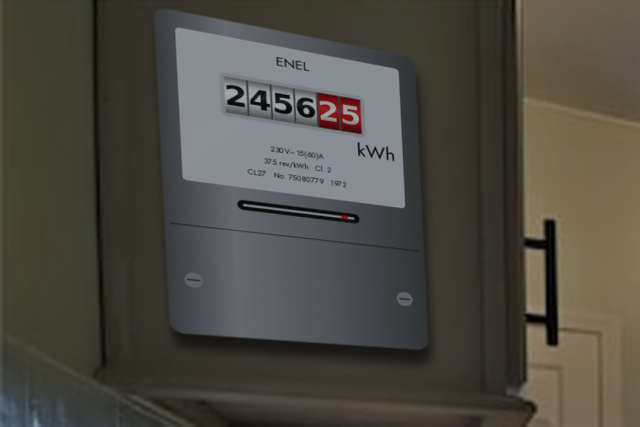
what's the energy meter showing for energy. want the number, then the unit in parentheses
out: 2456.25 (kWh)
